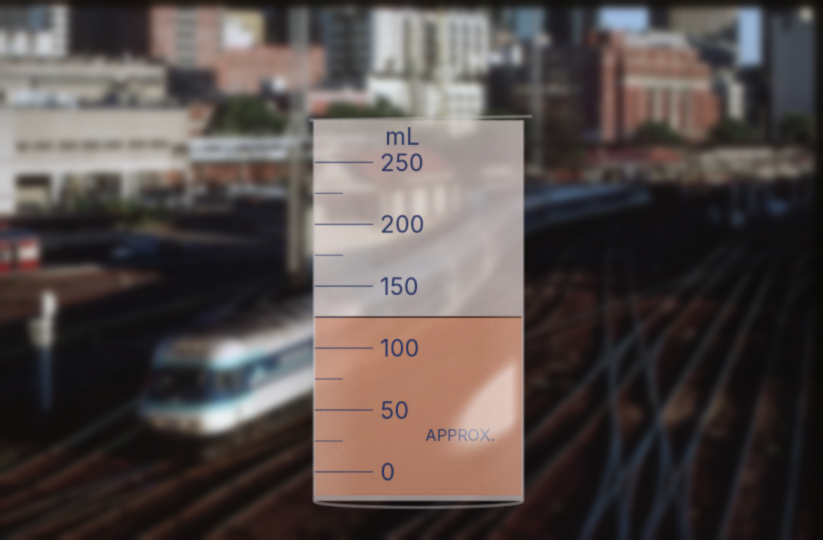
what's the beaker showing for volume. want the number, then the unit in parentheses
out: 125 (mL)
